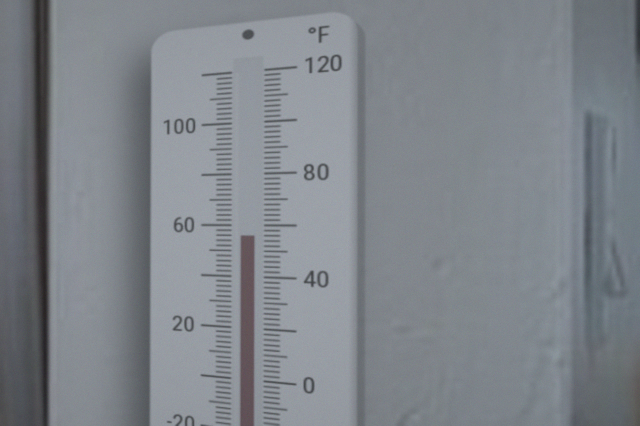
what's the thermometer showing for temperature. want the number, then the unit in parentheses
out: 56 (°F)
